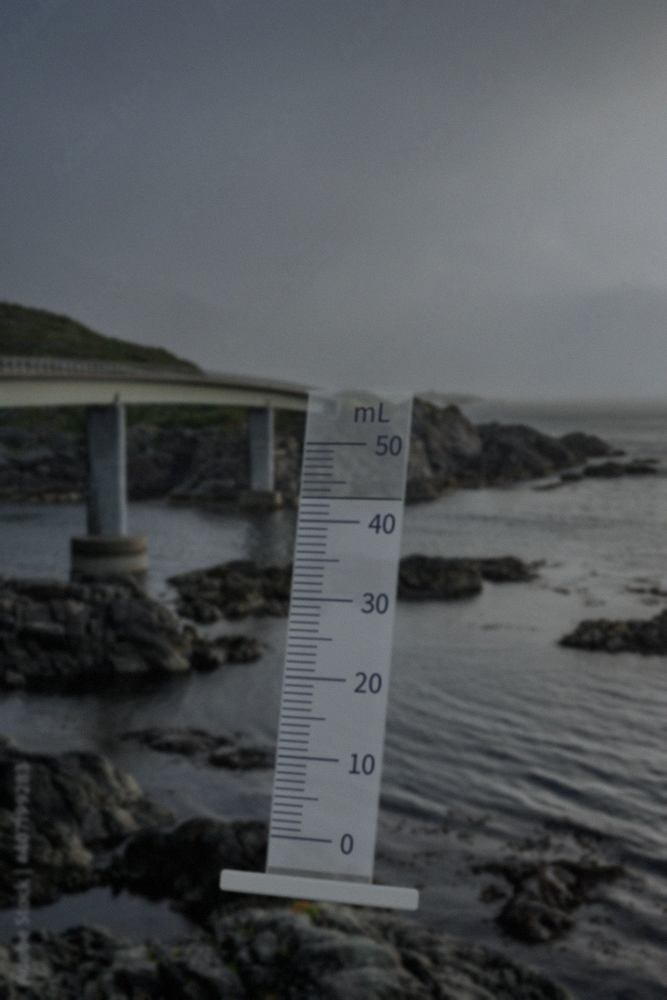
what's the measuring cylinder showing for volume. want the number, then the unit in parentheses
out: 43 (mL)
